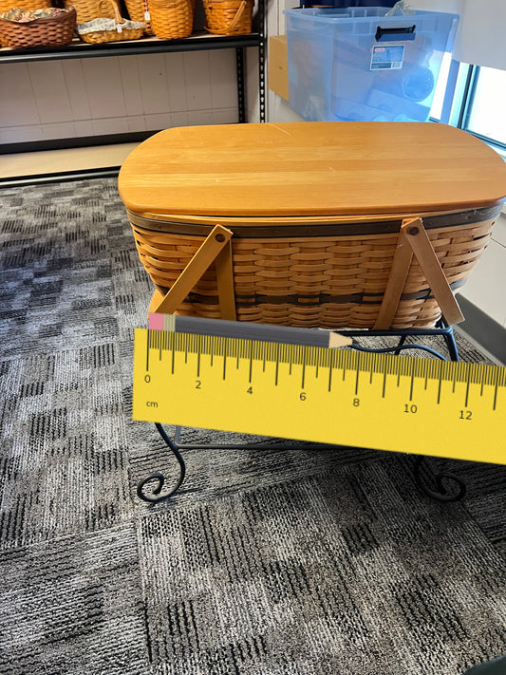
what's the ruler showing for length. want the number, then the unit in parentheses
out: 8 (cm)
